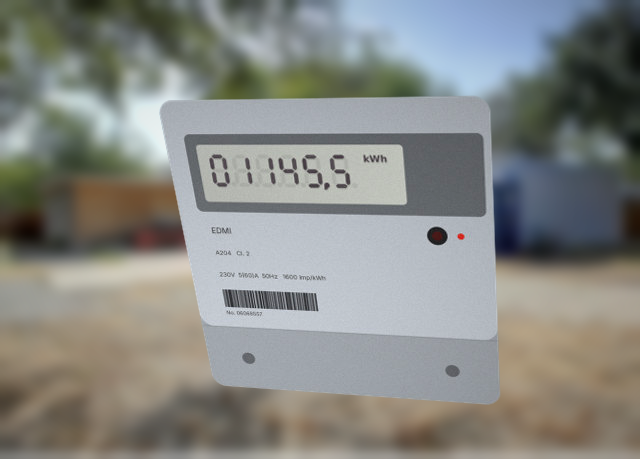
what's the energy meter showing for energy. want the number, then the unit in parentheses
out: 1145.5 (kWh)
